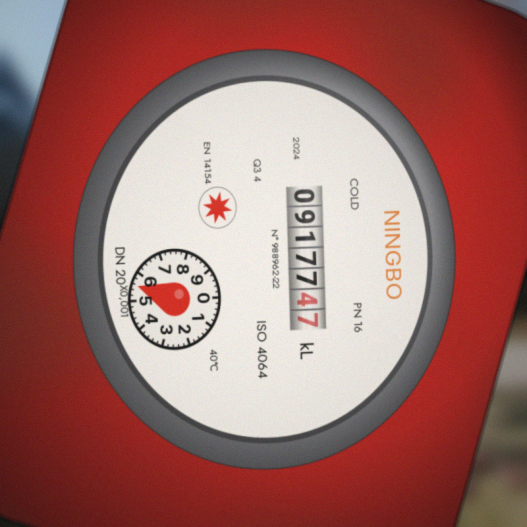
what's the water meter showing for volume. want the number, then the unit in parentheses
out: 9177.475 (kL)
